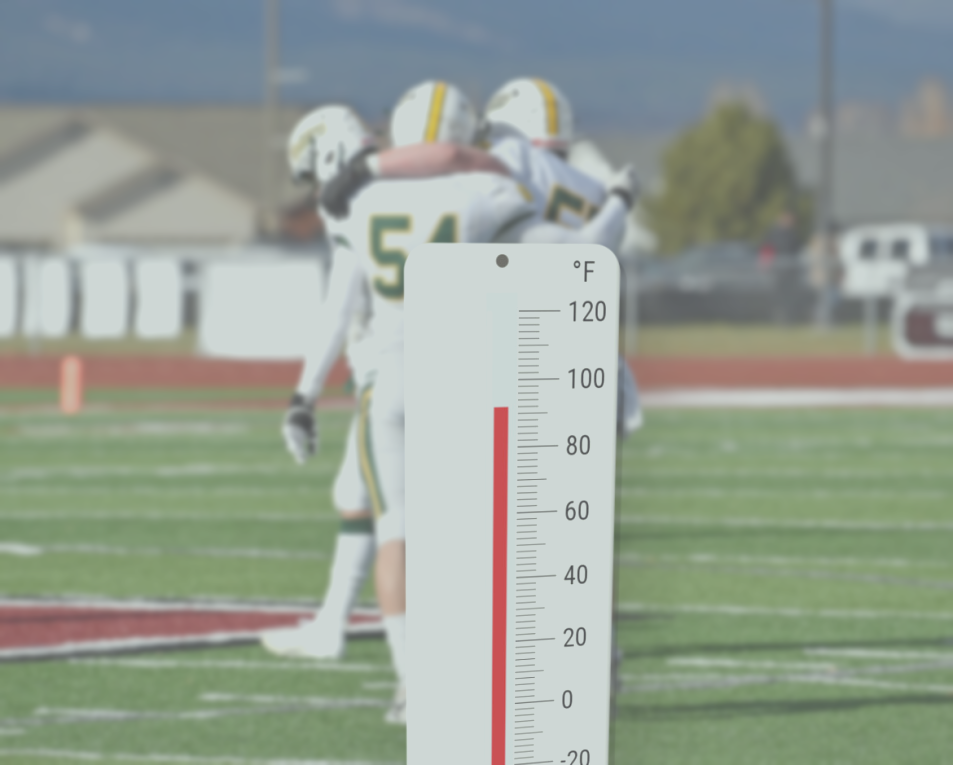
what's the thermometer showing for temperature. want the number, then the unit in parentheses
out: 92 (°F)
